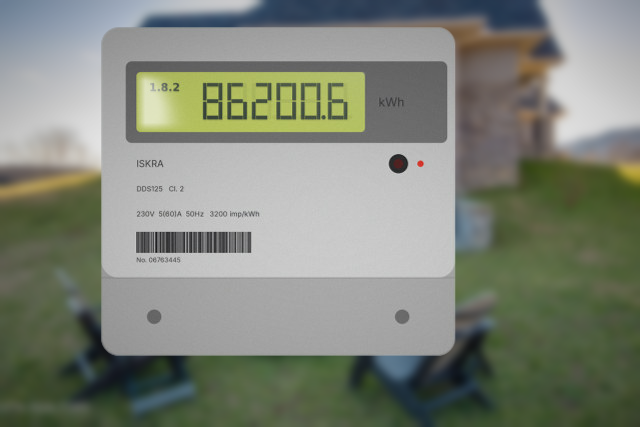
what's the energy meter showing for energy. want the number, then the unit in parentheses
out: 86200.6 (kWh)
